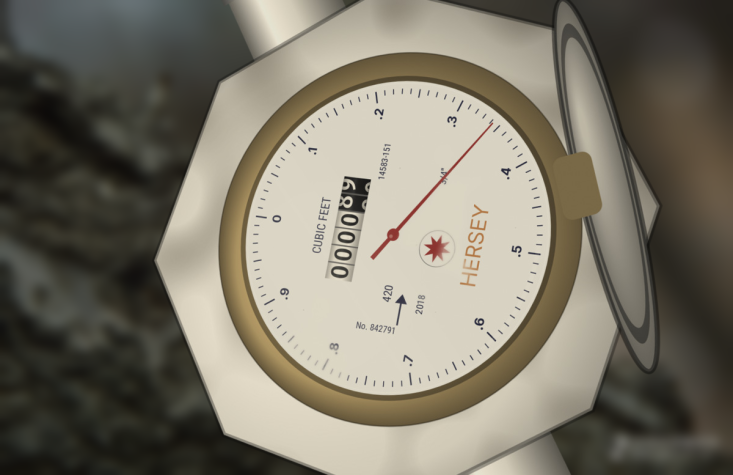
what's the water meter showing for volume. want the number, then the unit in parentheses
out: 89.34 (ft³)
